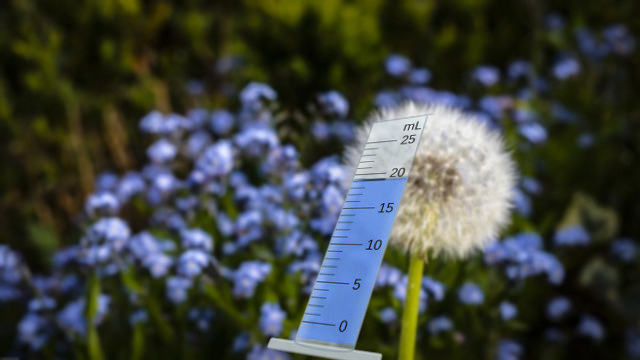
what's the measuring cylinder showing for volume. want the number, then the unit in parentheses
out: 19 (mL)
